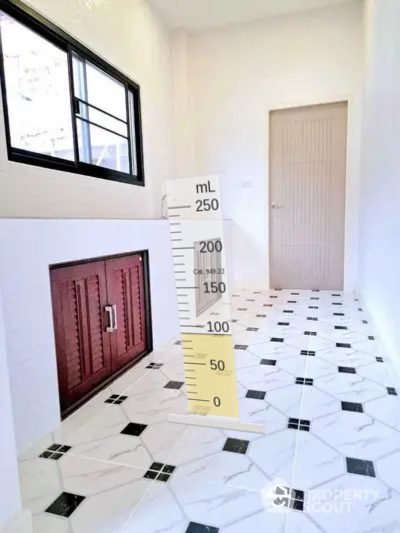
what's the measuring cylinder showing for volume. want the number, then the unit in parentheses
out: 90 (mL)
